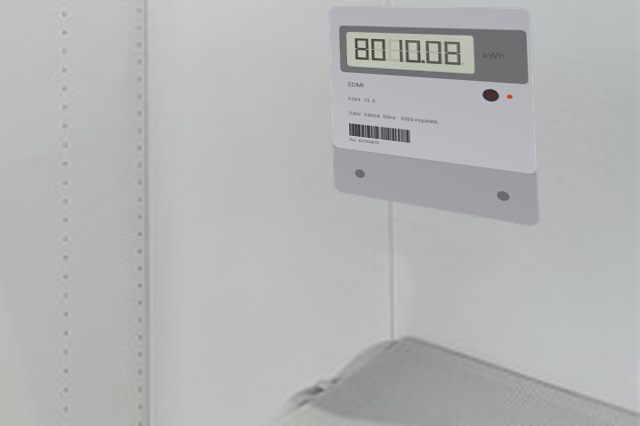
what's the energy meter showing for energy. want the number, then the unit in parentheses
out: 8010.08 (kWh)
